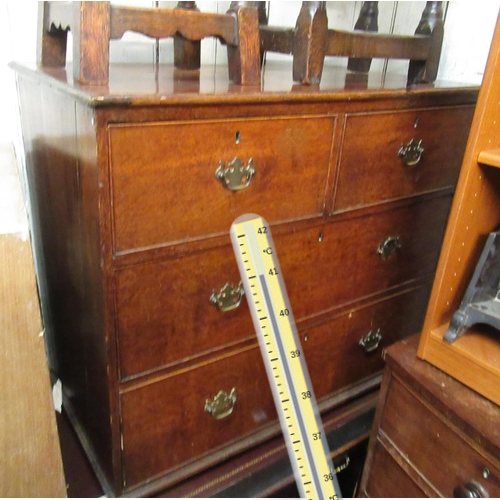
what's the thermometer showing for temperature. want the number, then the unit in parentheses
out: 41 (°C)
